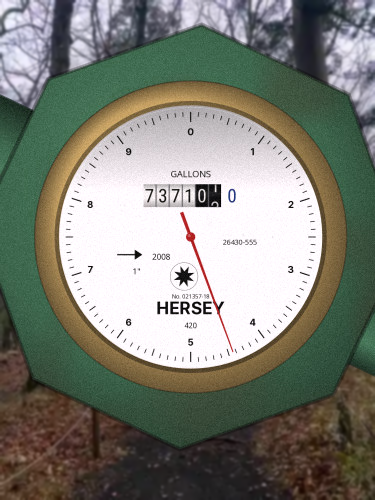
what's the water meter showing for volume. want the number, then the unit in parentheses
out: 7371014.4 (gal)
